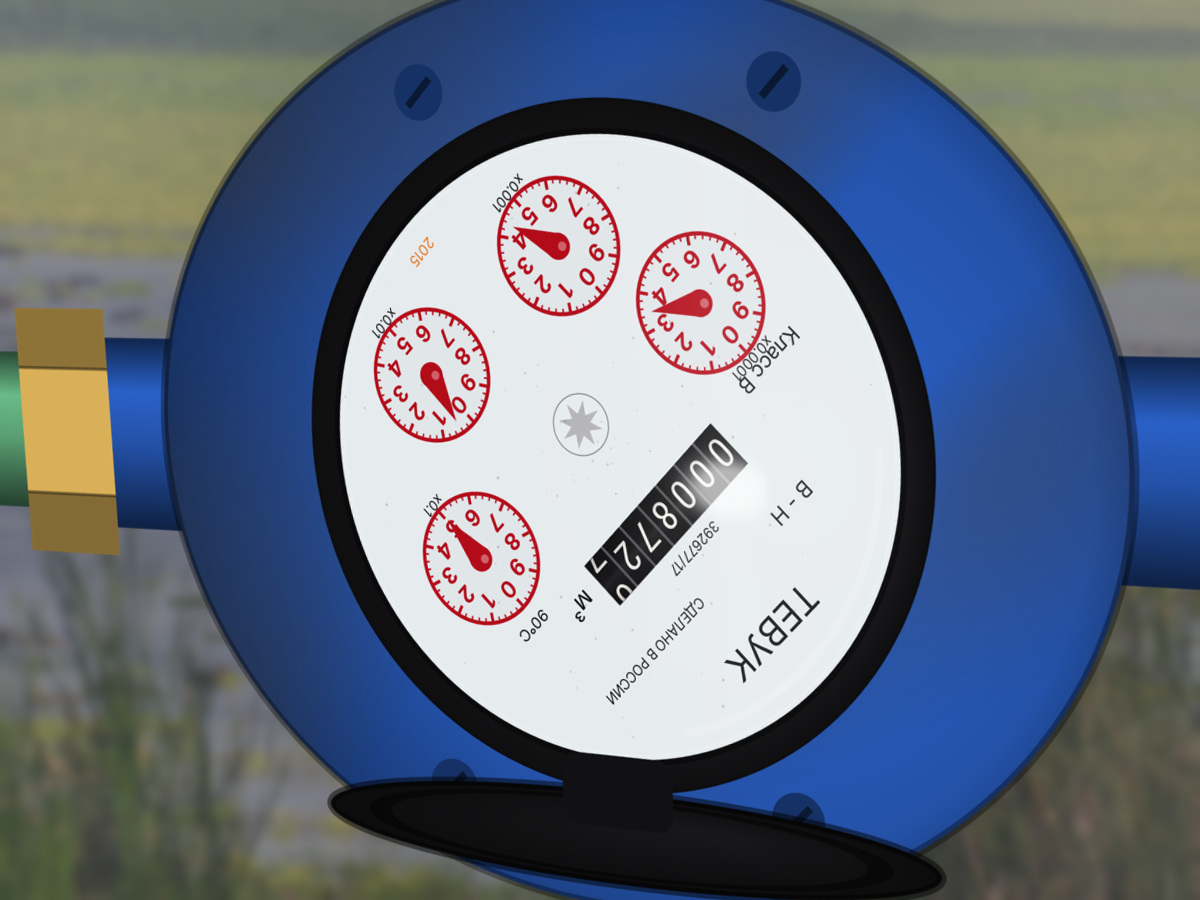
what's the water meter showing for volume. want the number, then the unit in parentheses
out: 8726.5043 (m³)
